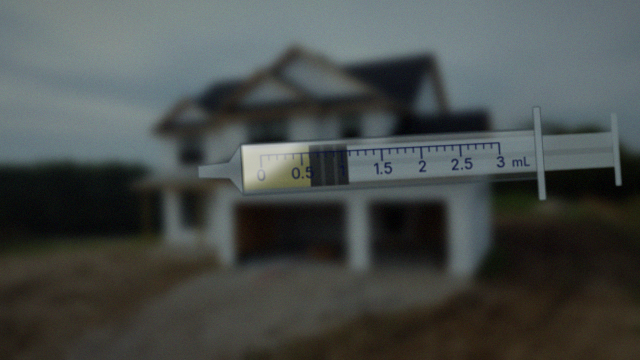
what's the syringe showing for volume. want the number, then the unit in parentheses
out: 0.6 (mL)
